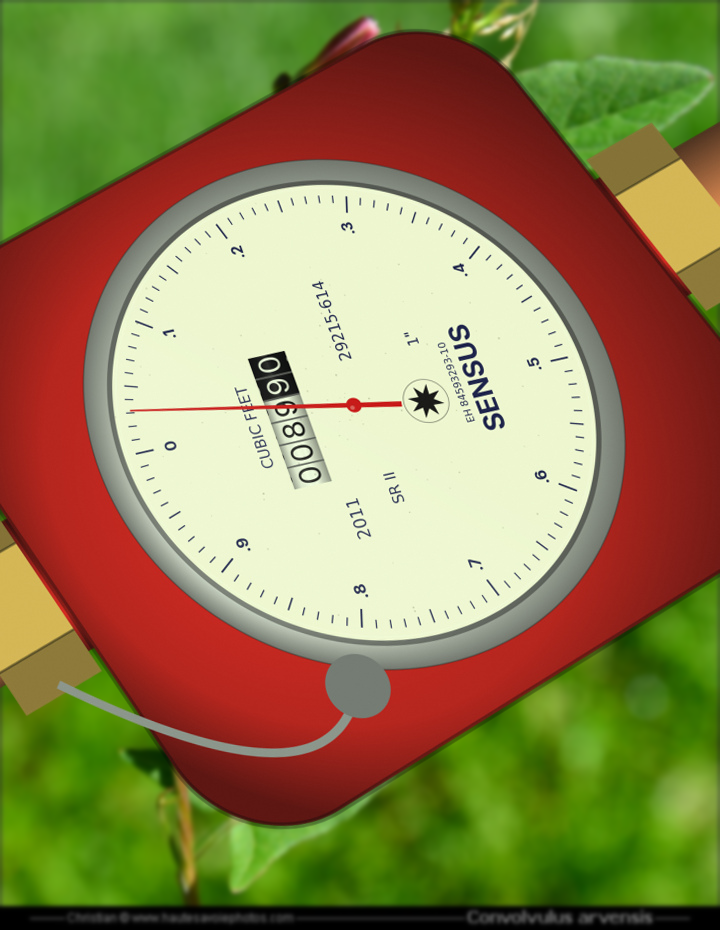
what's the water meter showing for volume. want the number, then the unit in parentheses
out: 8990.03 (ft³)
